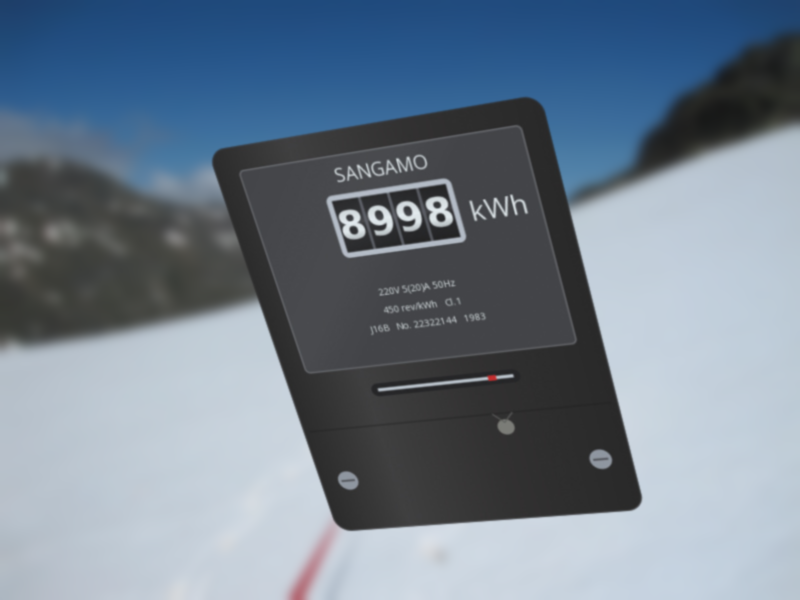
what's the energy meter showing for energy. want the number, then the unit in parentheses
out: 8998 (kWh)
